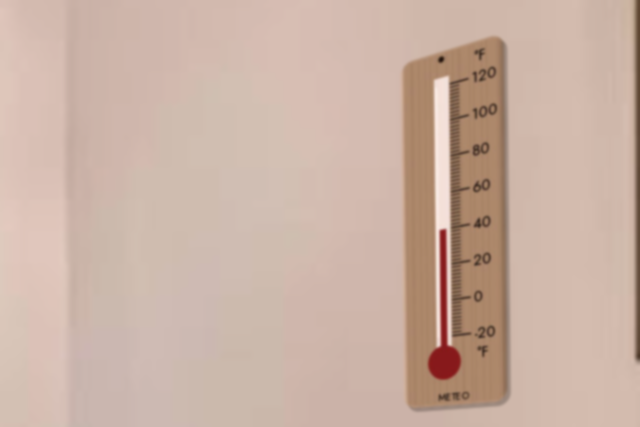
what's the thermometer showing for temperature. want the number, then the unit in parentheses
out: 40 (°F)
